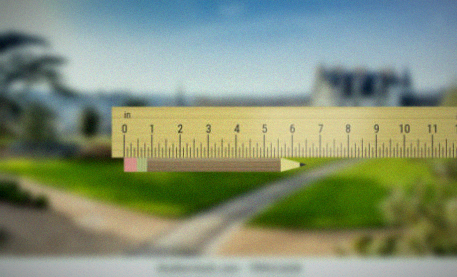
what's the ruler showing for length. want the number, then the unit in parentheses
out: 6.5 (in)
